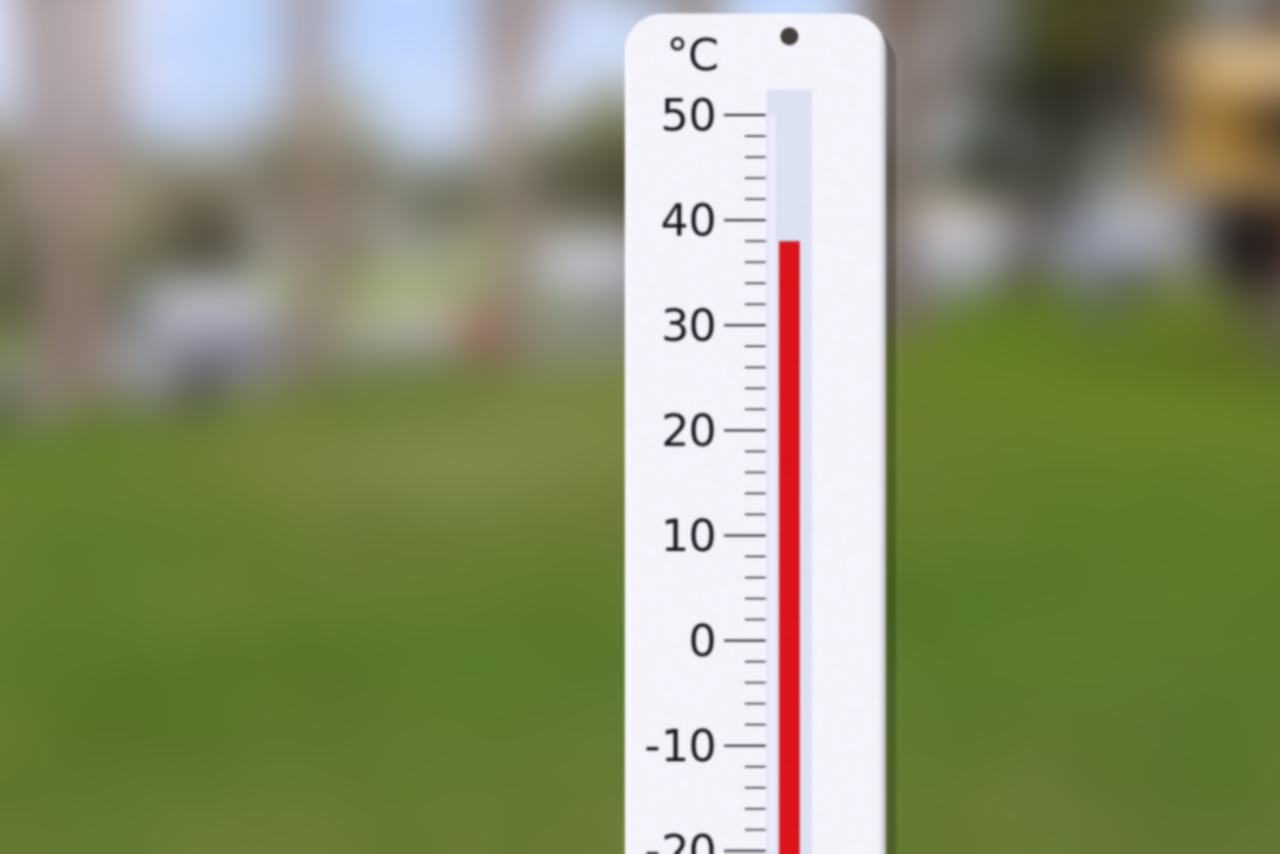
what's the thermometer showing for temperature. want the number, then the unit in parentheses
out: 38 (°C)
